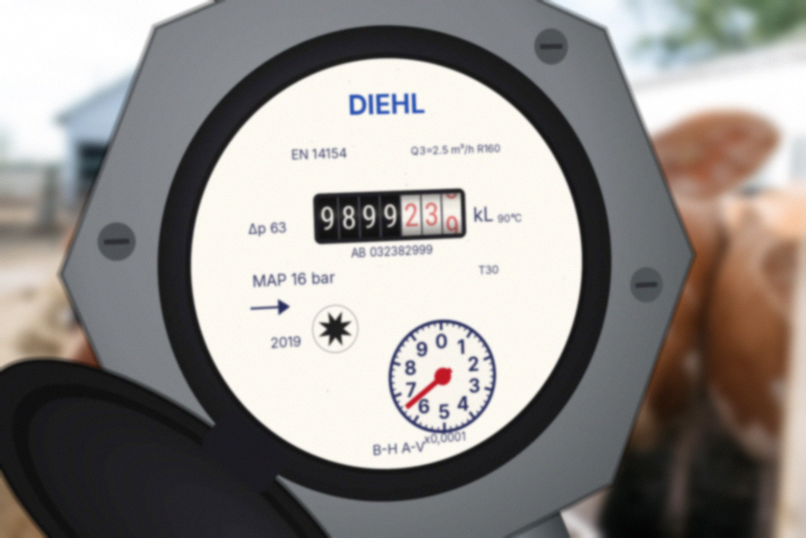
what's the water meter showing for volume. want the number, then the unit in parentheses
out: 9899.2386 (kL)
